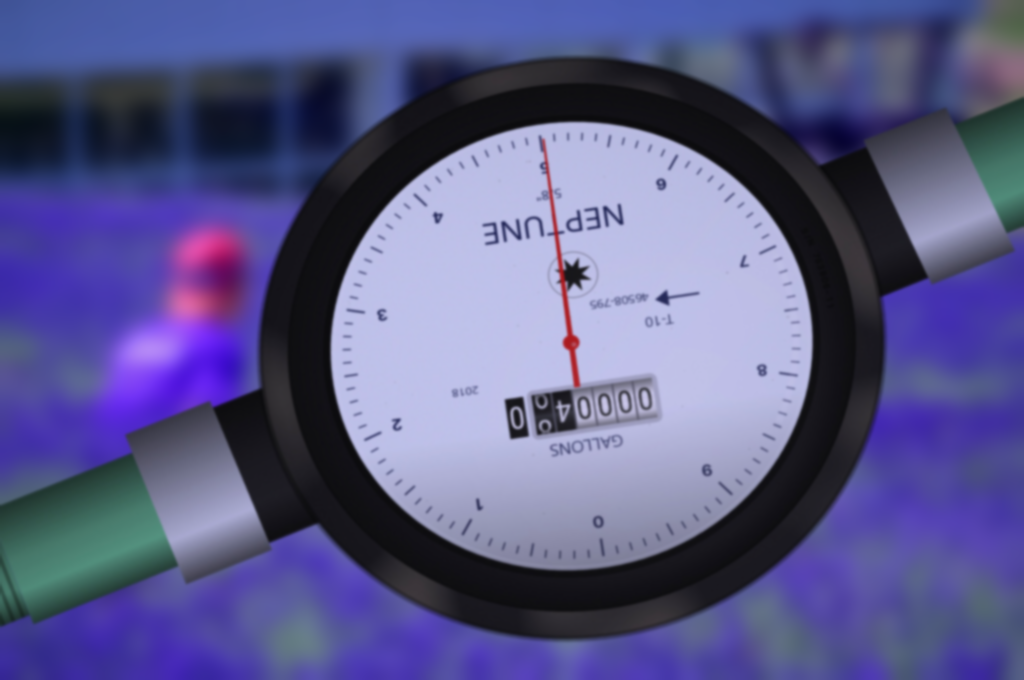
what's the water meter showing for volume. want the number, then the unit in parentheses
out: 485.0 (gal)
